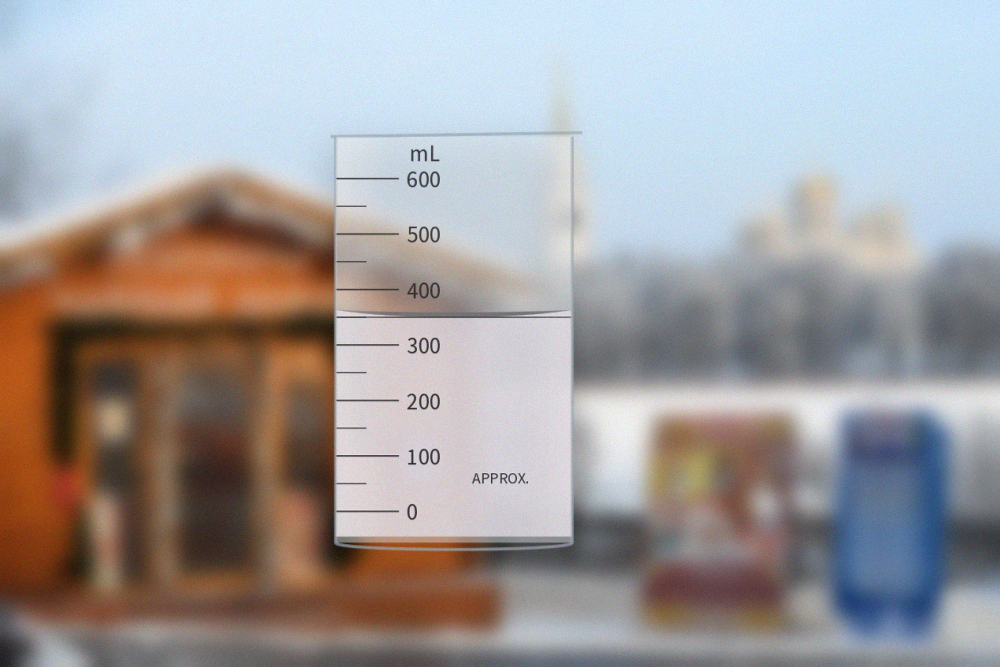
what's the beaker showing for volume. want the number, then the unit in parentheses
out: 350 (mL)
